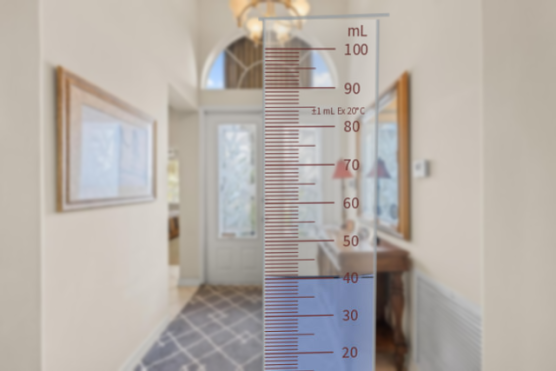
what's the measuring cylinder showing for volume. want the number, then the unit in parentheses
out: 40 (mL)
